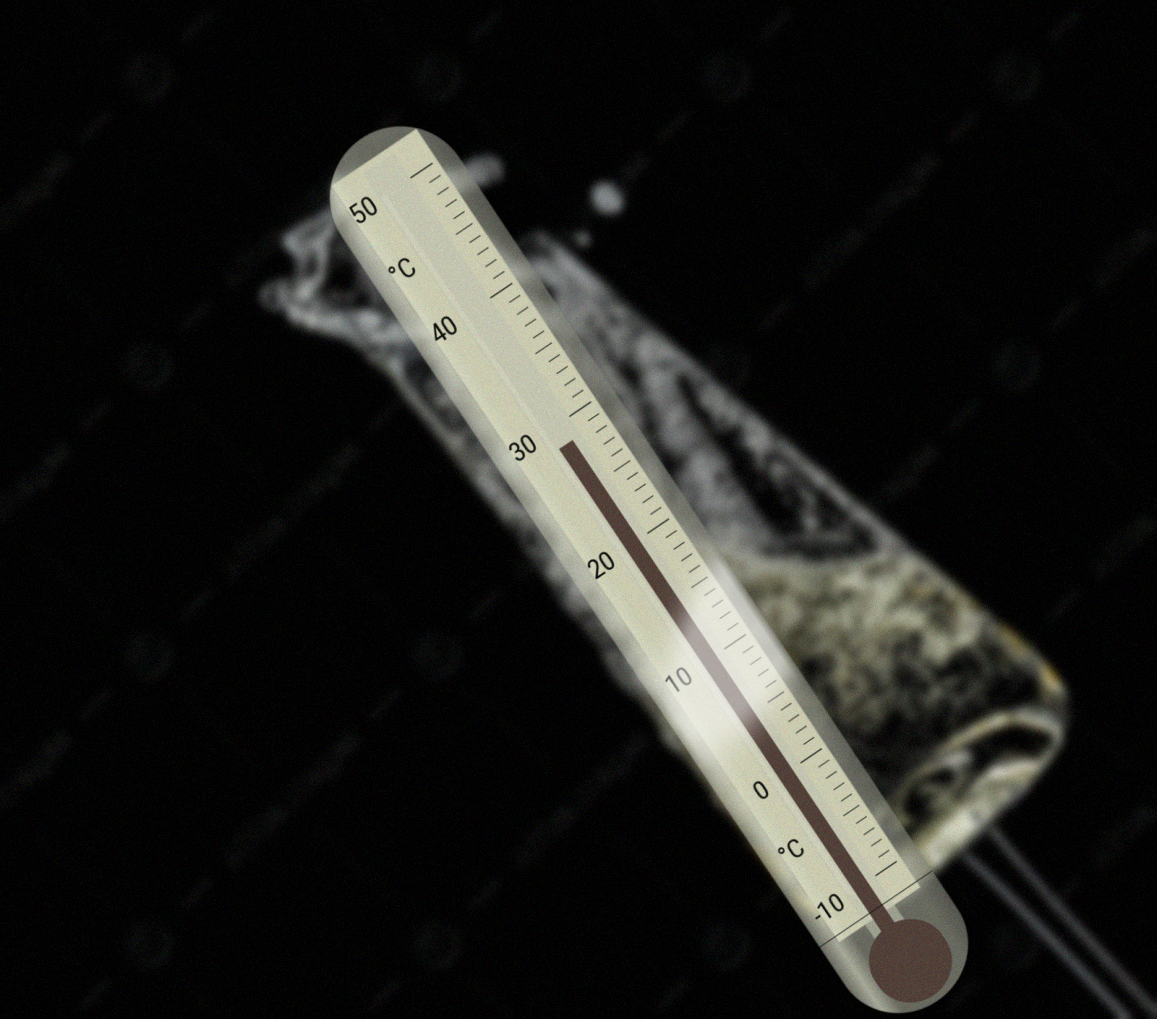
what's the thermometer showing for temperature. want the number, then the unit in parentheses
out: 28.5 (°C)
